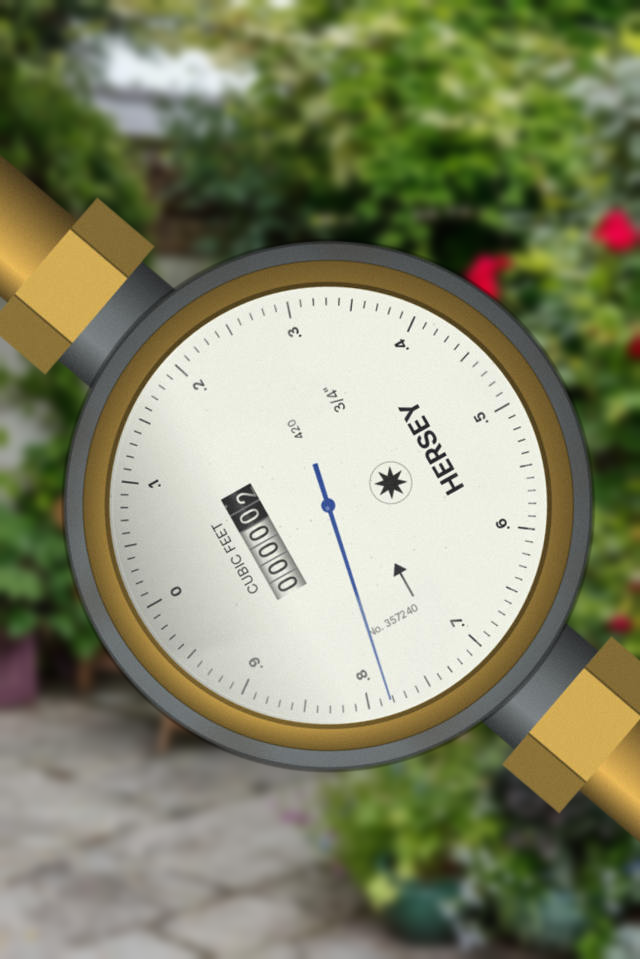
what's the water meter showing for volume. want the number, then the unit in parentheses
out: 1.78 (ft³)
